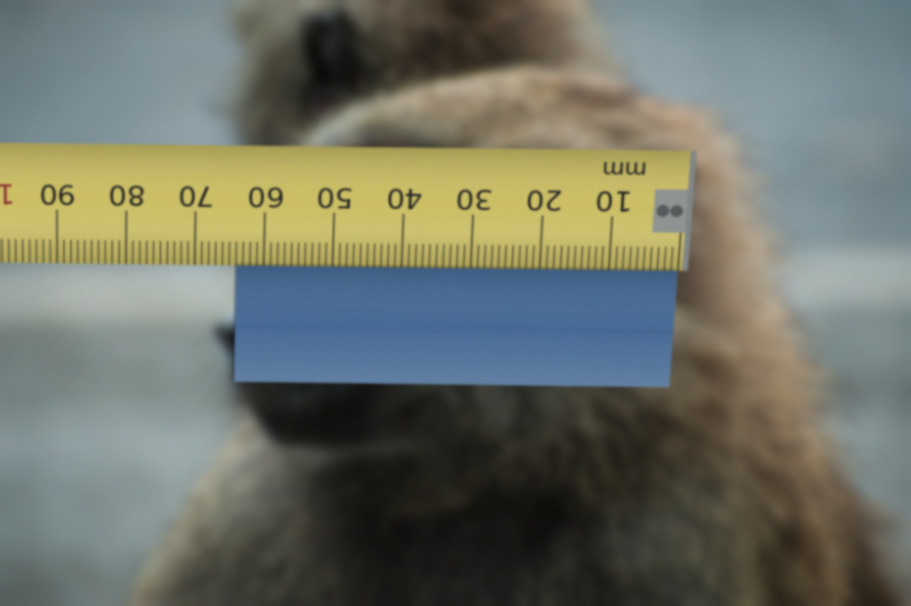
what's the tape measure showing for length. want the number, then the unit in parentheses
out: 64 (mm)
